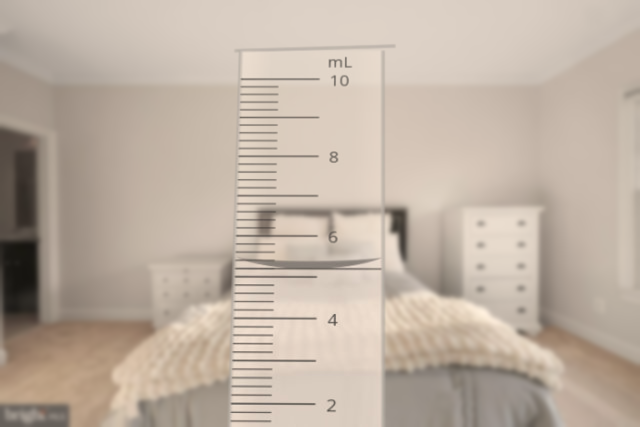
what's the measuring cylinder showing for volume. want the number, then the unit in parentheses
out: 5.2 (mL)
